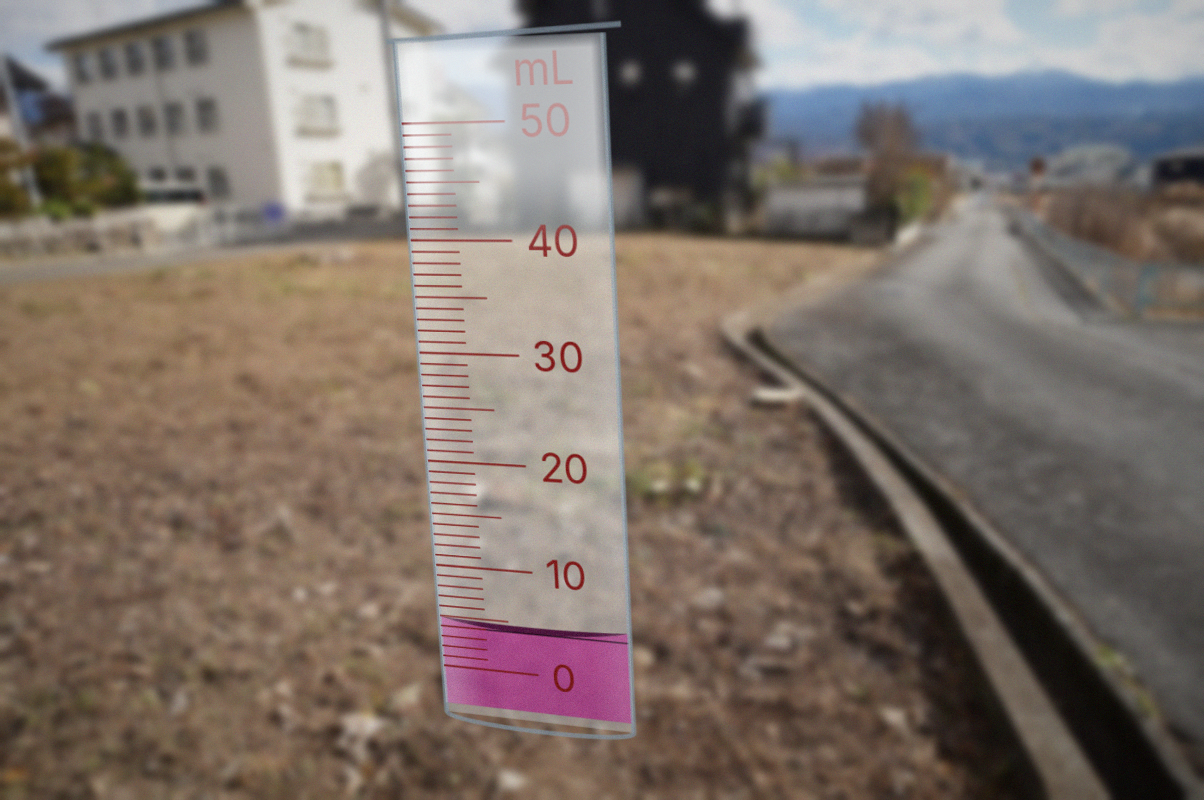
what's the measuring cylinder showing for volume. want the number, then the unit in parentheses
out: 4 (mL)
